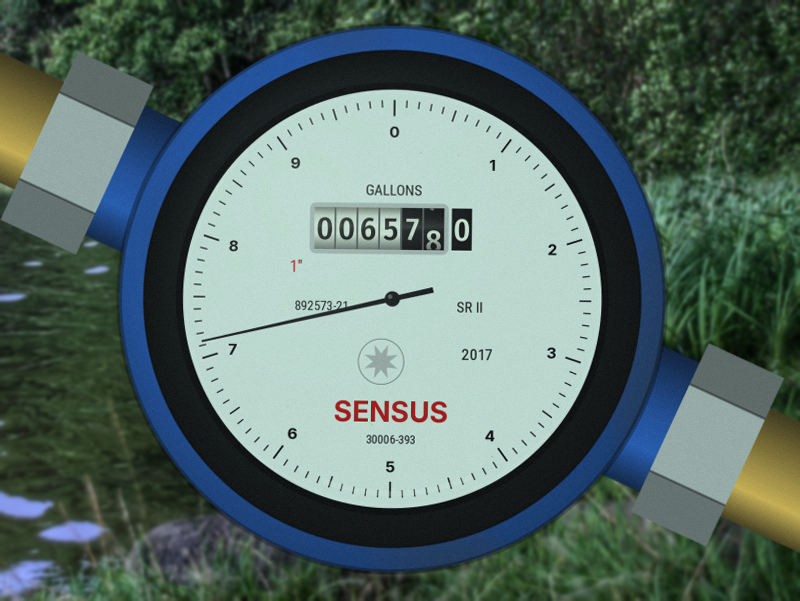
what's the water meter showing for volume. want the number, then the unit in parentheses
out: 65777.1 (gal)
